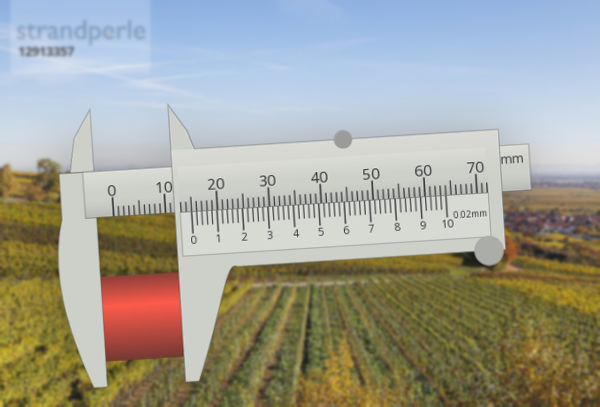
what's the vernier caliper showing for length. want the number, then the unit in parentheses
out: 15.0 (mm)
